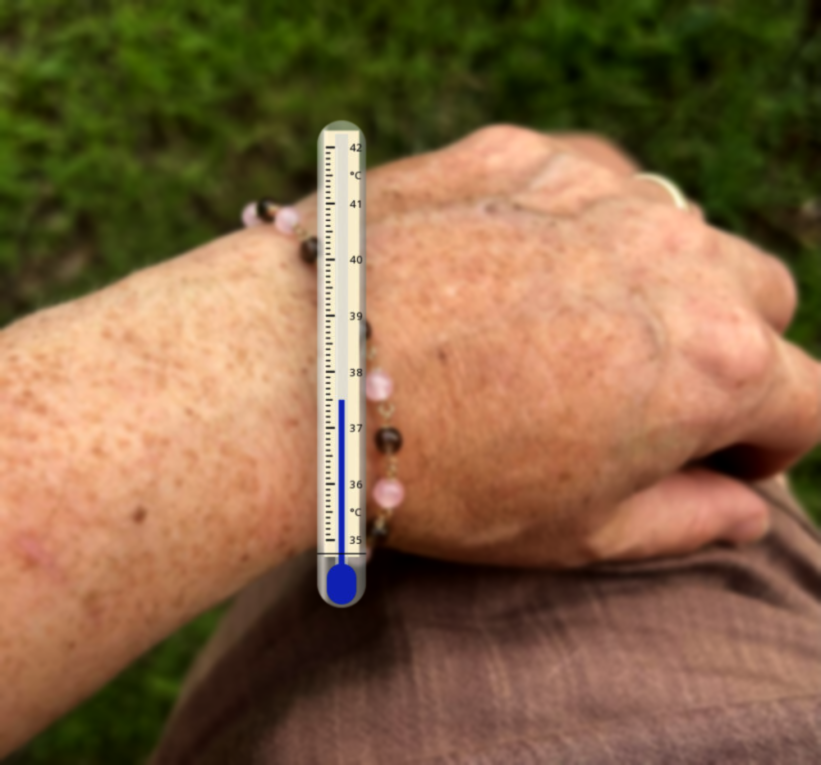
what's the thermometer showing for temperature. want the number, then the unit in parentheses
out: 37.5 (°C)
